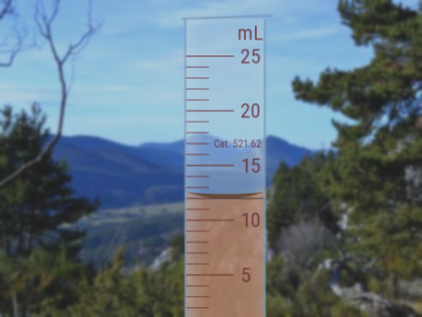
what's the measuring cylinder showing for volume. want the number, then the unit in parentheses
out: 12 (mL)
